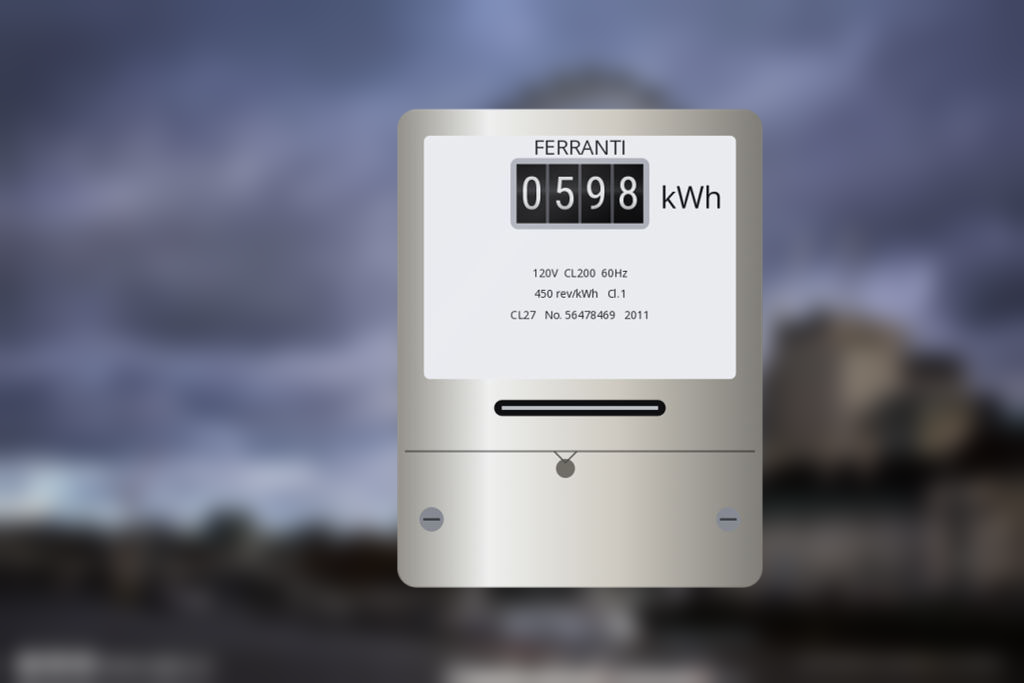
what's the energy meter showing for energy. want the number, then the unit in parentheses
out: 598 (kWh)
